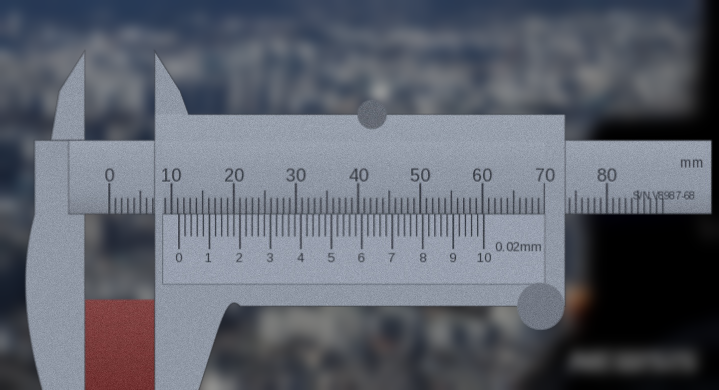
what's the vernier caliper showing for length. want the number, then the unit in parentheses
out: 11.2 (mm)
